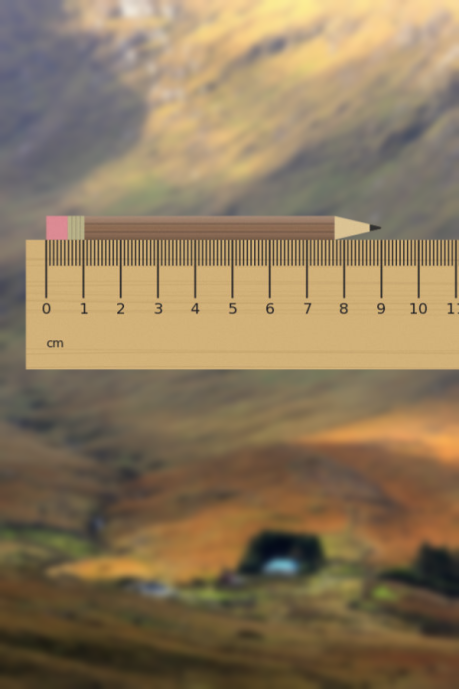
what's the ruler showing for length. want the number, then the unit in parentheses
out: 9 (cm)
